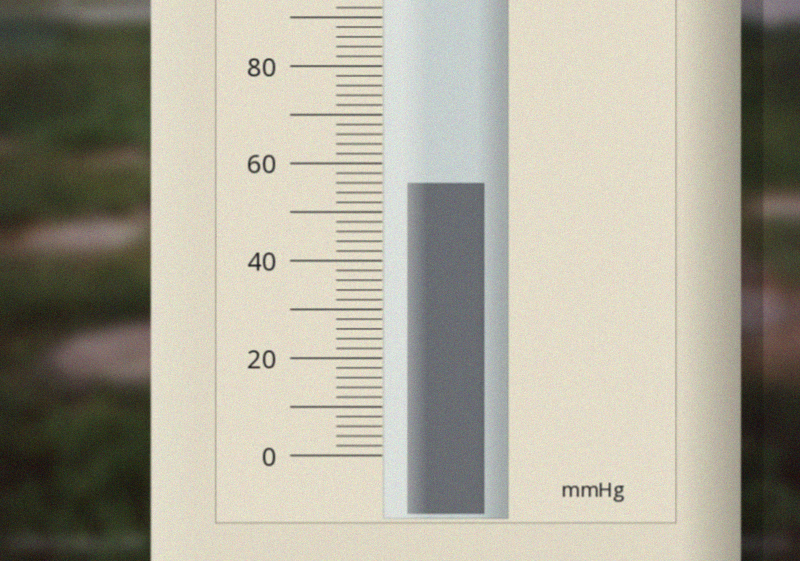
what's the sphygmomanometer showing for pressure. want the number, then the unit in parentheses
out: 56 (mmHg)
